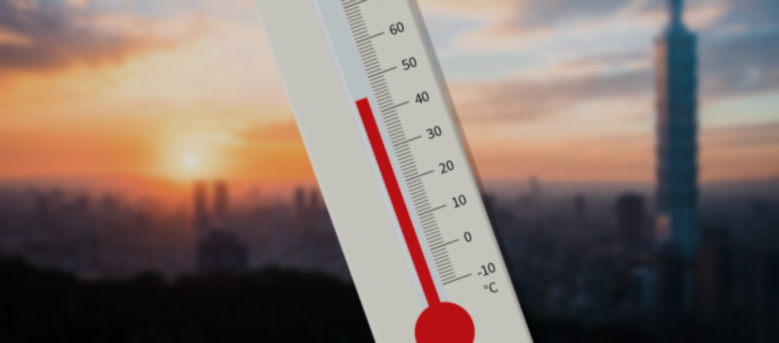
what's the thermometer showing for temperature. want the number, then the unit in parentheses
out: 45 (°C)
